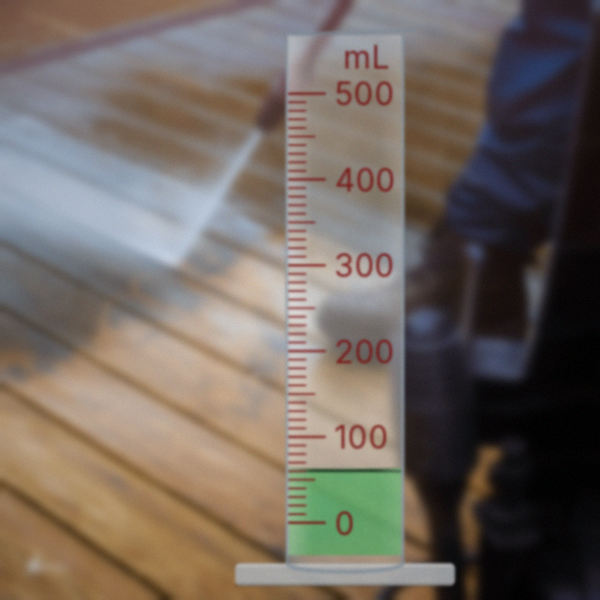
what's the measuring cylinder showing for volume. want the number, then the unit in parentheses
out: 60 (mL)
